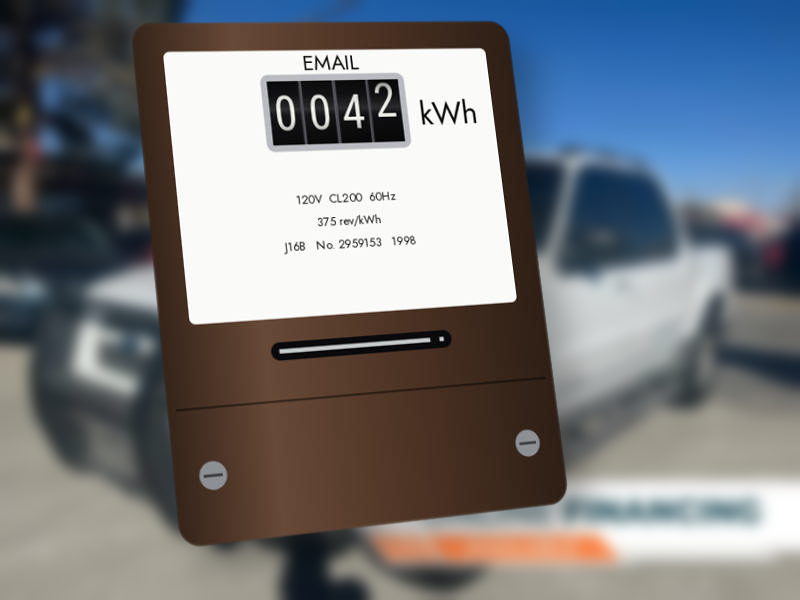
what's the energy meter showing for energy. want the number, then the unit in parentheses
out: 42 (kWh)
